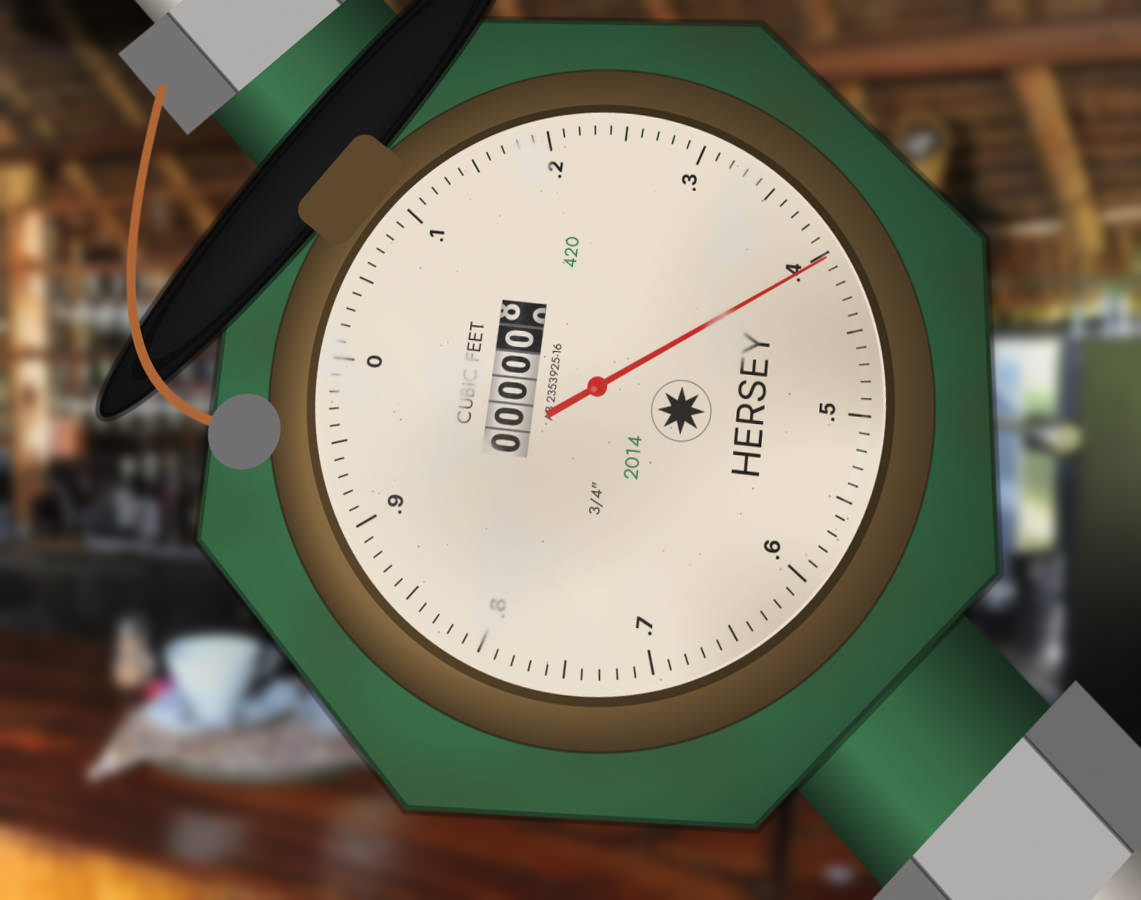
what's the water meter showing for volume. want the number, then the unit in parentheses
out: 8.40 (ft³)
